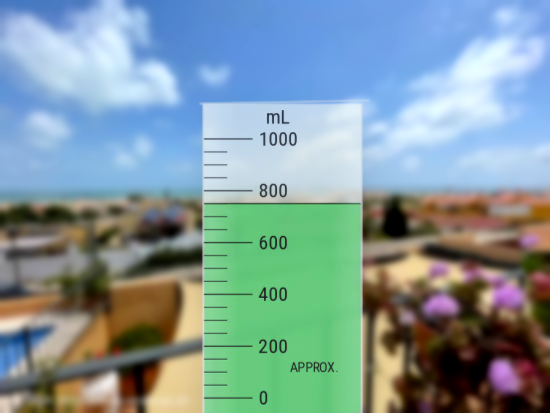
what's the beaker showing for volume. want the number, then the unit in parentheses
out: 750 (mL)
